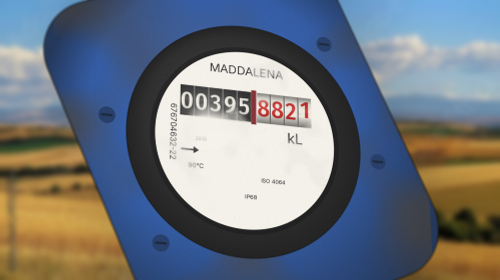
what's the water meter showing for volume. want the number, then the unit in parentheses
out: 395.8821 (kL)
